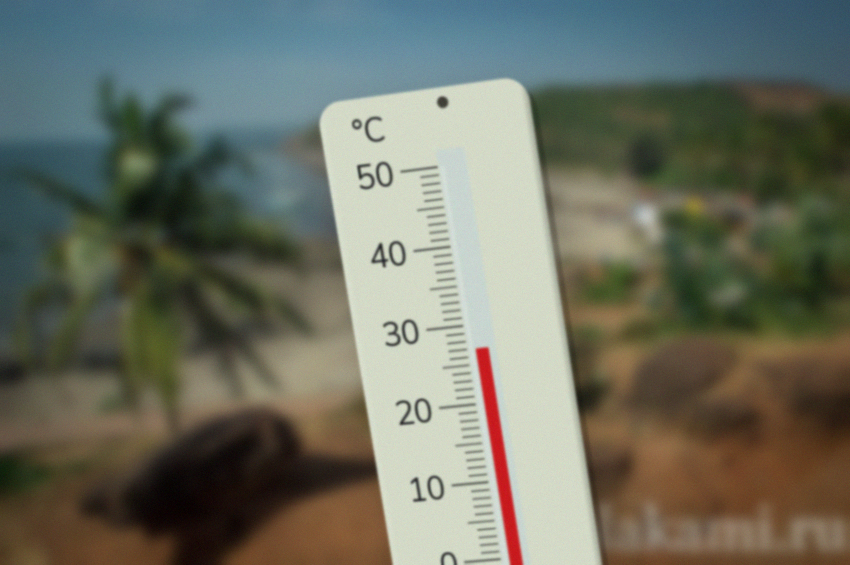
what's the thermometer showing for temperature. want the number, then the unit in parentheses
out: 27 (°C)
